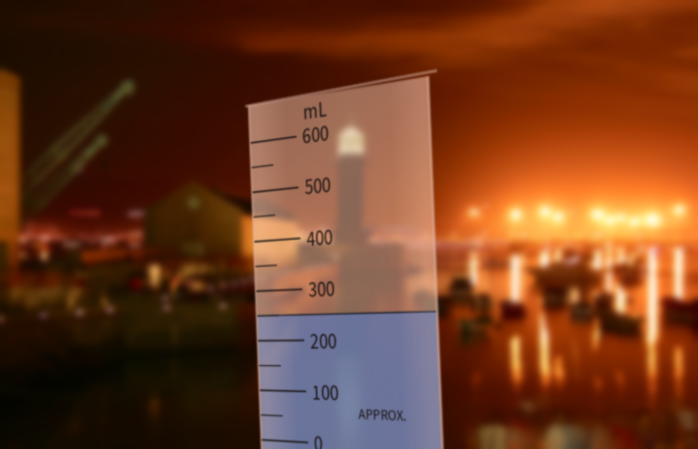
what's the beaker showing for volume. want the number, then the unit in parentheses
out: 250 (mL)
